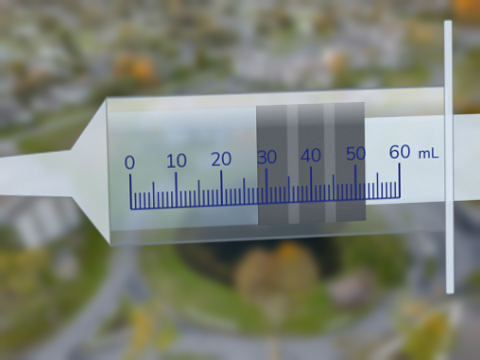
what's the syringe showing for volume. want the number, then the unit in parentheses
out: 28 (mL)
